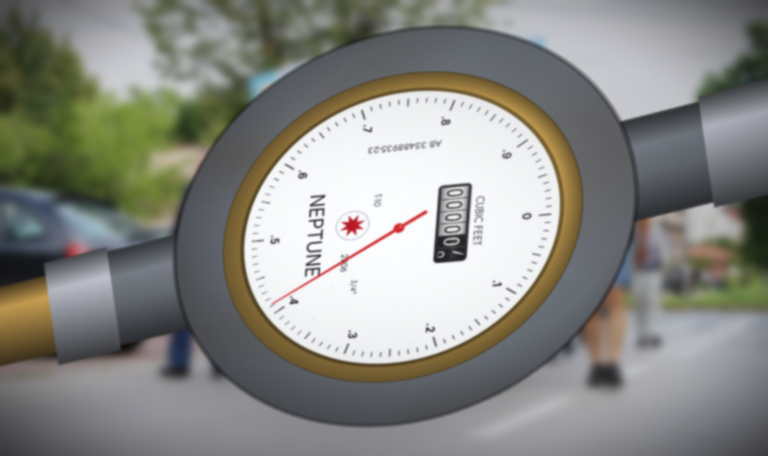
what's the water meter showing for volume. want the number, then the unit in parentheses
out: 7.41 (ft³)
